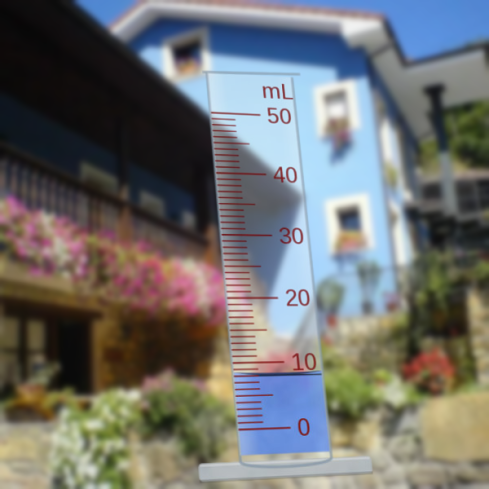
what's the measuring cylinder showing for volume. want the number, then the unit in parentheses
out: 8 (mL)
